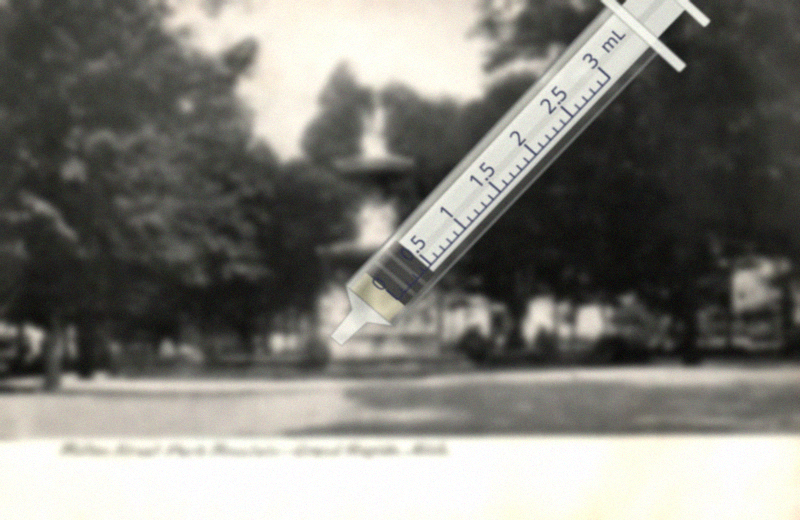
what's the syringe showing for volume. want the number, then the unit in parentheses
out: 0 (mL)
